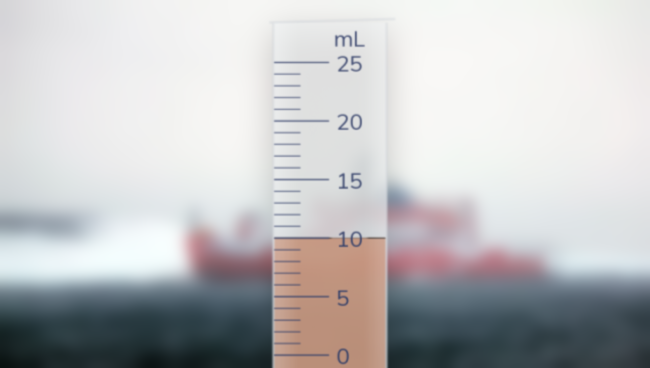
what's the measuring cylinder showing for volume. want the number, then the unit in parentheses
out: 10 (mL)
